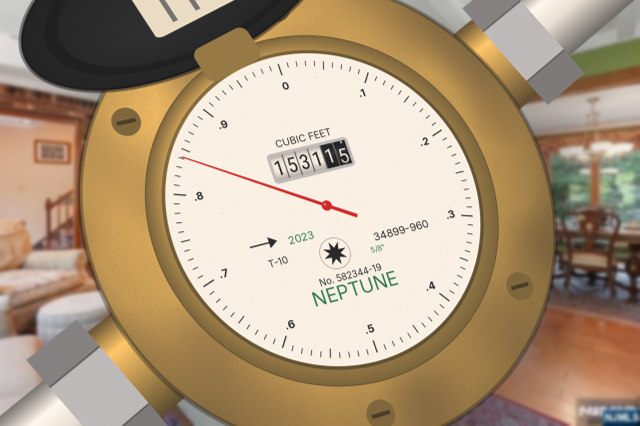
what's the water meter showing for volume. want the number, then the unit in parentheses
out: 153114.84 (ft³)
